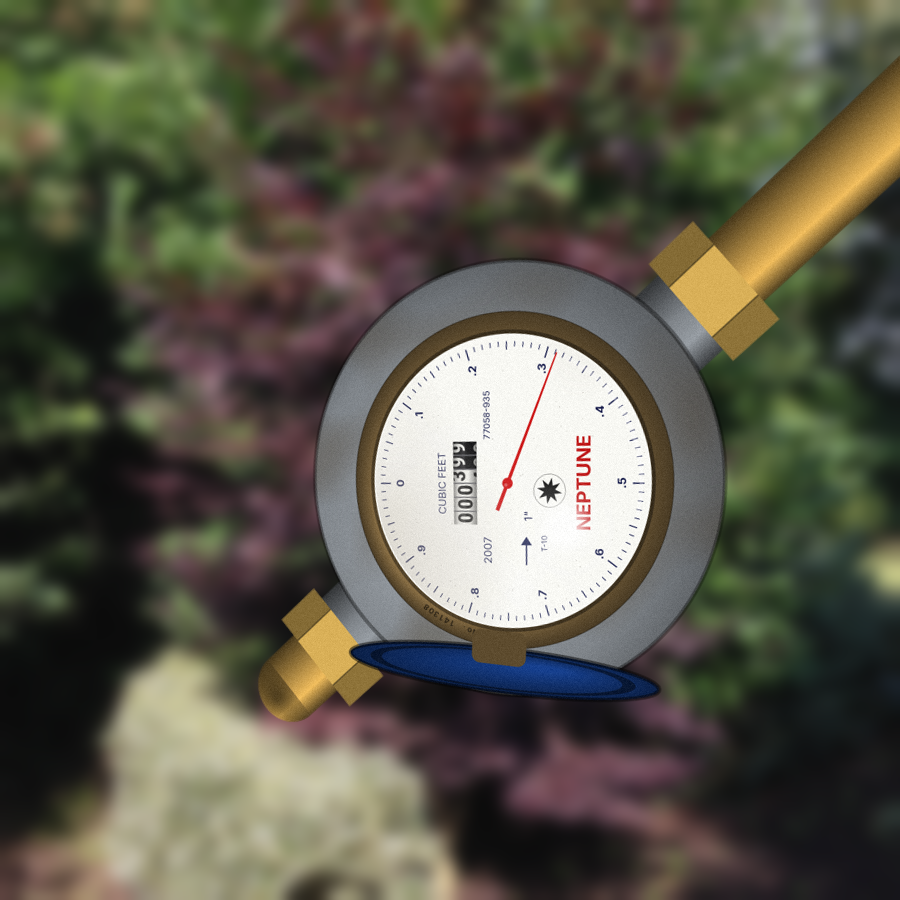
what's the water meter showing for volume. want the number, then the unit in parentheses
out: 399.31 (ft³)
